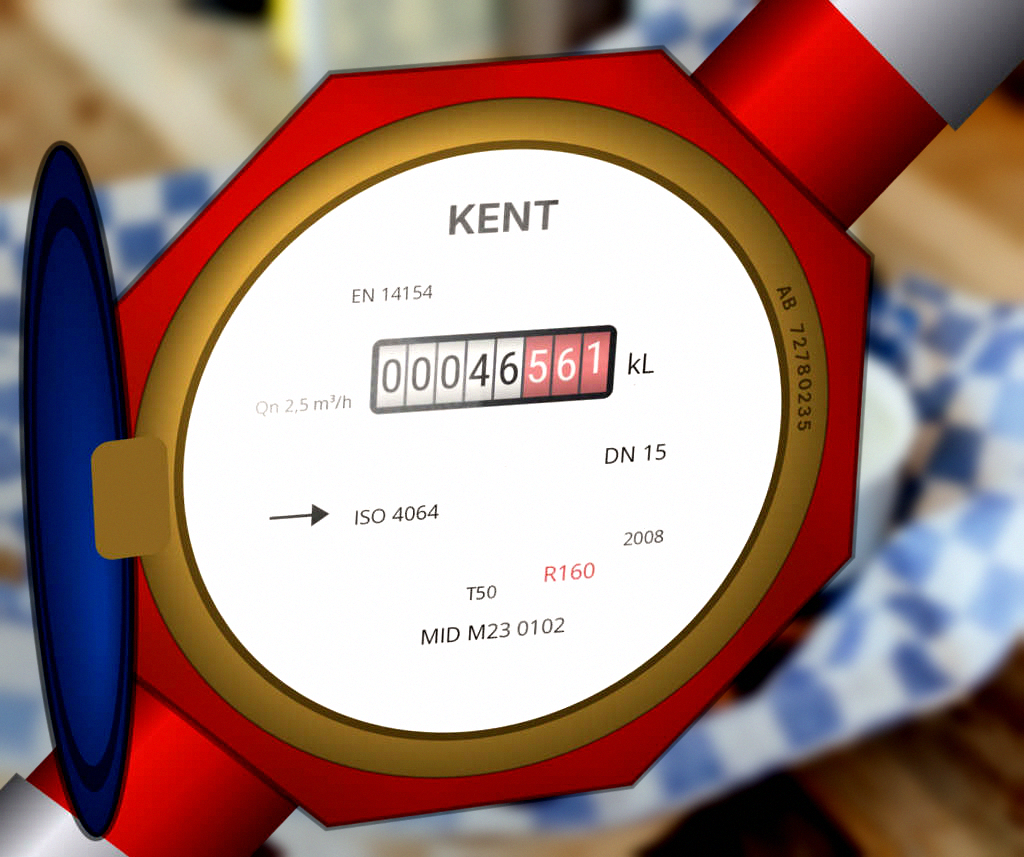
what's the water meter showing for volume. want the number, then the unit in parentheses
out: 46.561 (kL)
